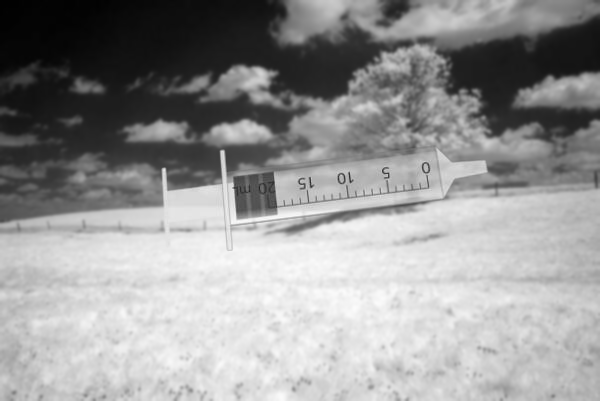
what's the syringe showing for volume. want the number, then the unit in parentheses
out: 19 (mL)
